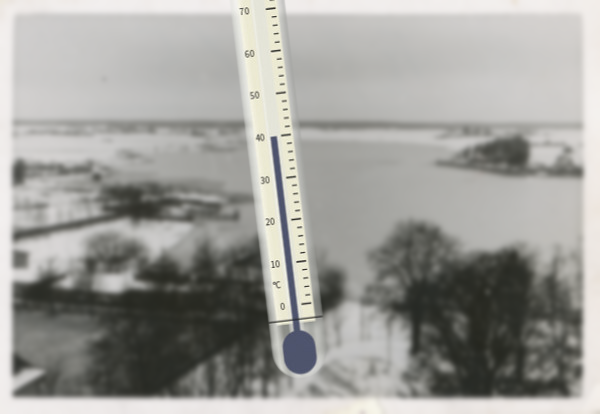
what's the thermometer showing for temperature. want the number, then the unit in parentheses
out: 40 (°C)
